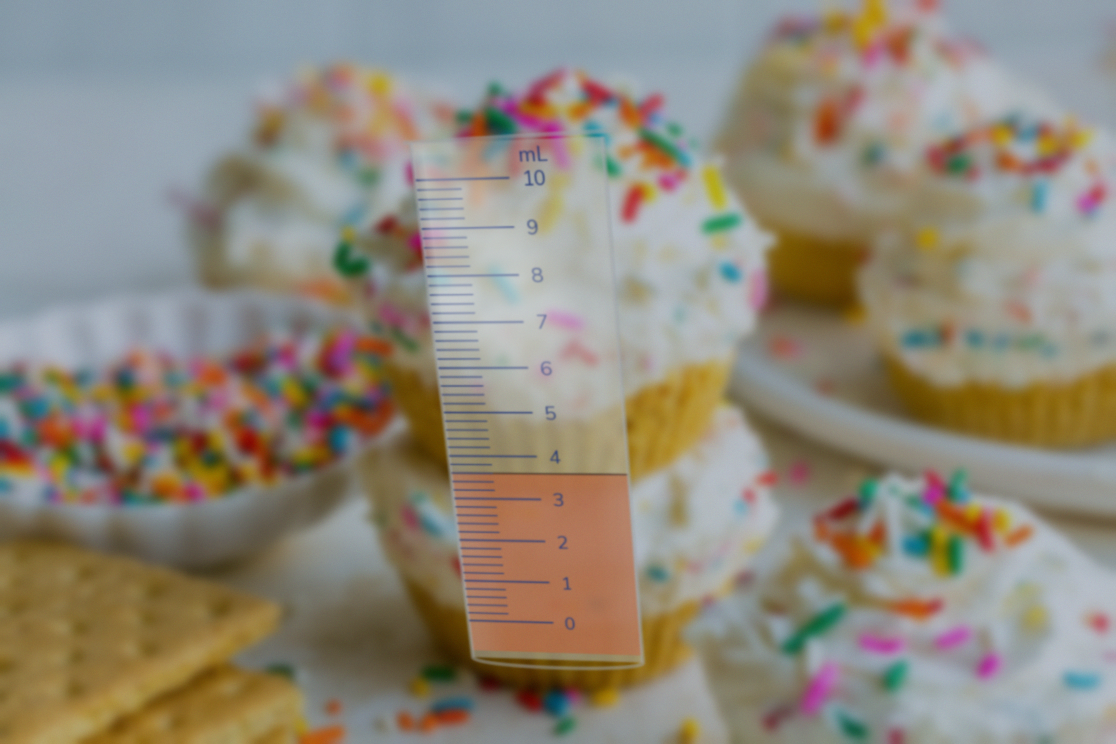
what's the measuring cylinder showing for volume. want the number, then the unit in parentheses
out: 3.6 (mL)
